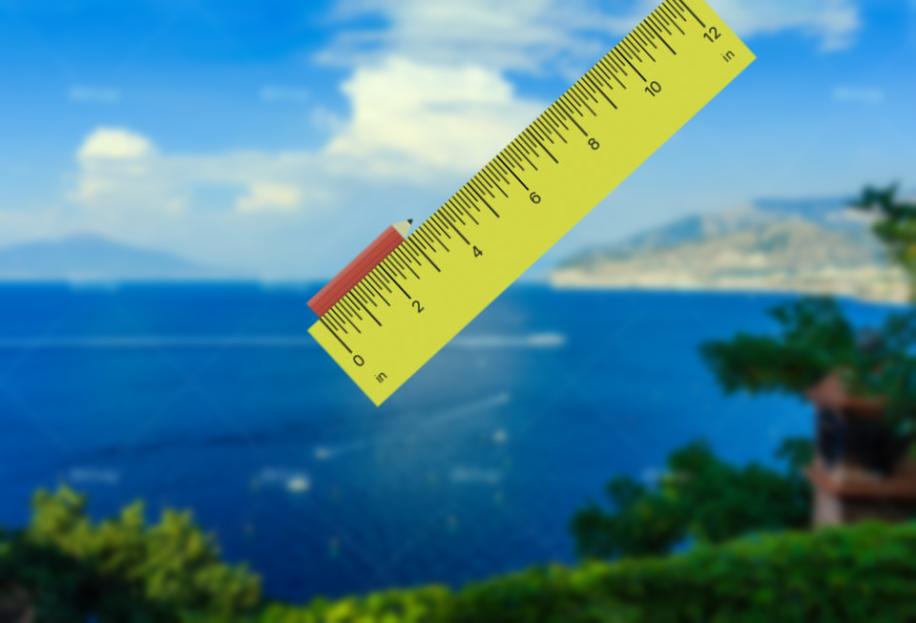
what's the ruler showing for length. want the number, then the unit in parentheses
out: 3.375 (in)
